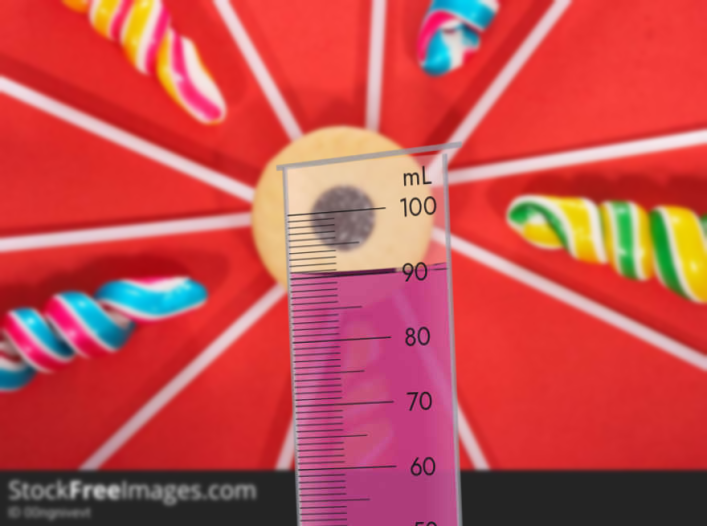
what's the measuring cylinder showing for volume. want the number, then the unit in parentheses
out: 90 (mL)
